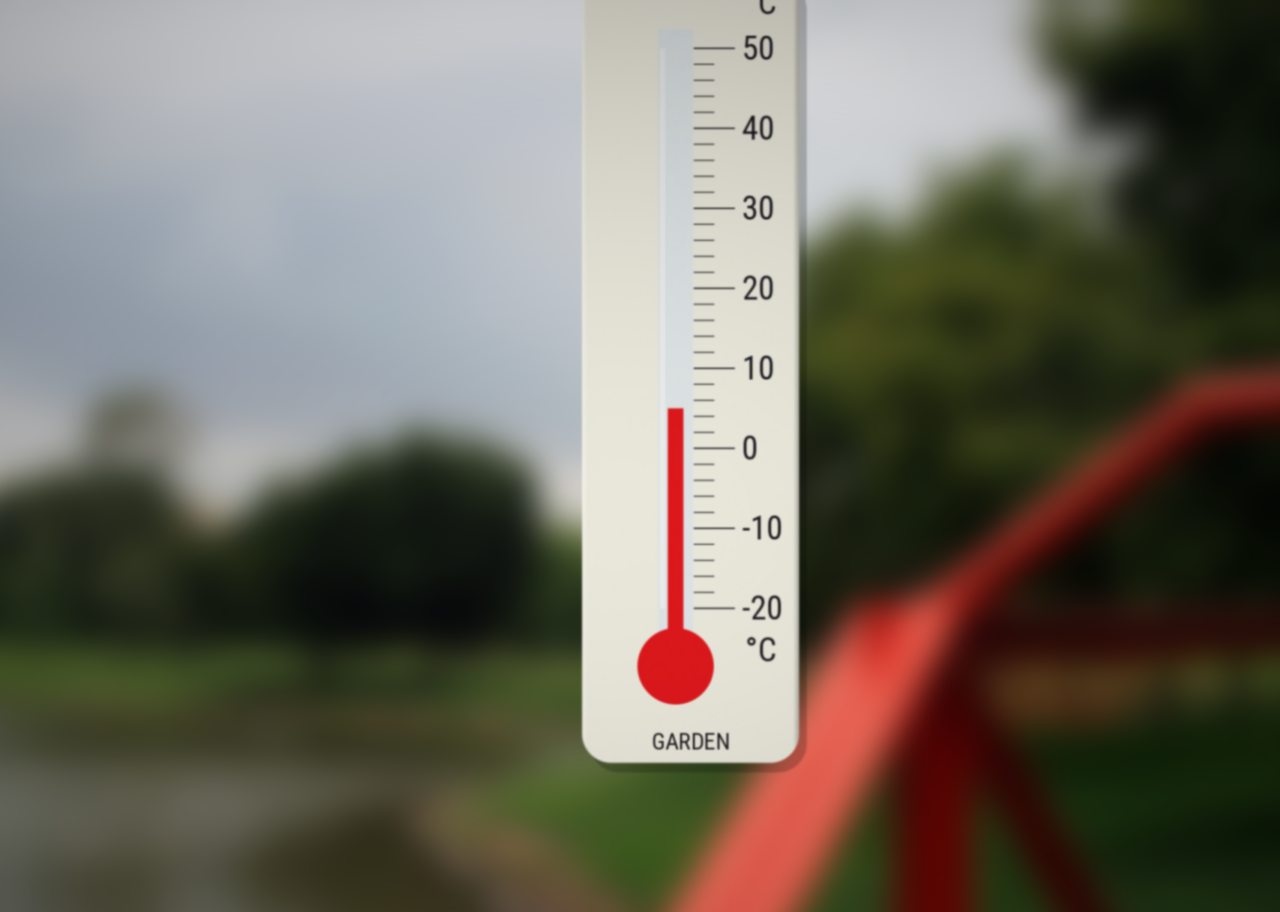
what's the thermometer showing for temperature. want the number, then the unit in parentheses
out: 5 (°C)
